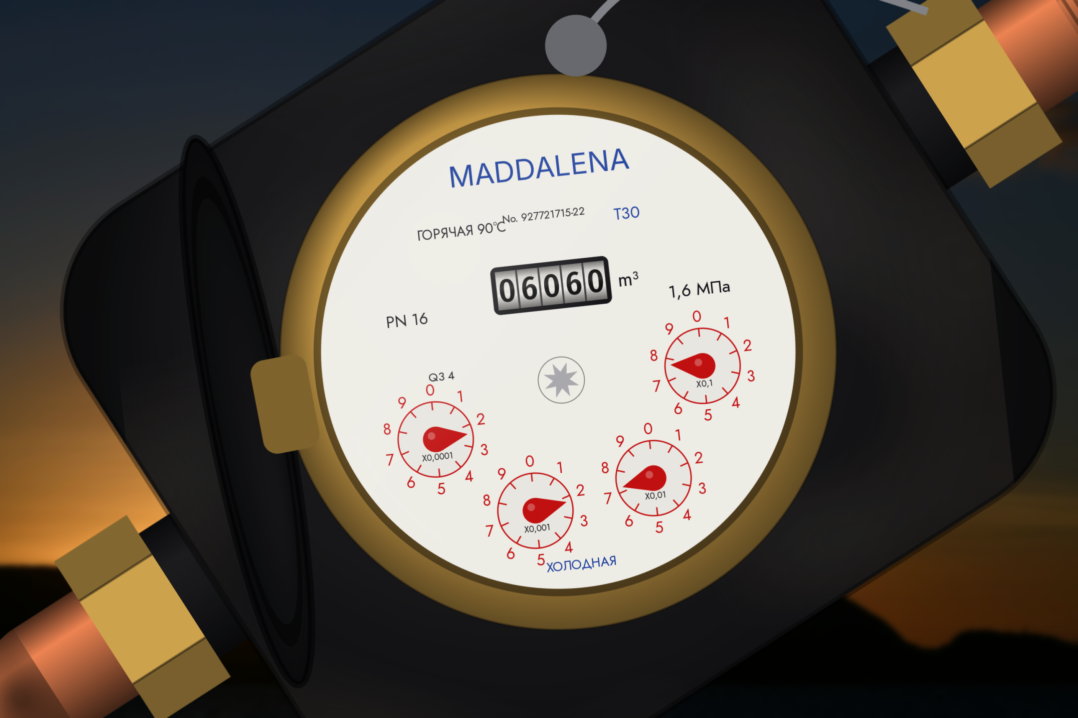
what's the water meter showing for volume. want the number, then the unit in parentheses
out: 6060.7722 (m³)
